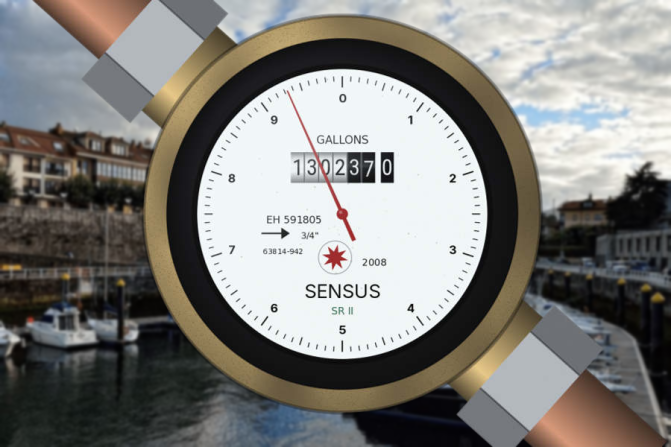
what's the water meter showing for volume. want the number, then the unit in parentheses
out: 1302369.3 (gal)
